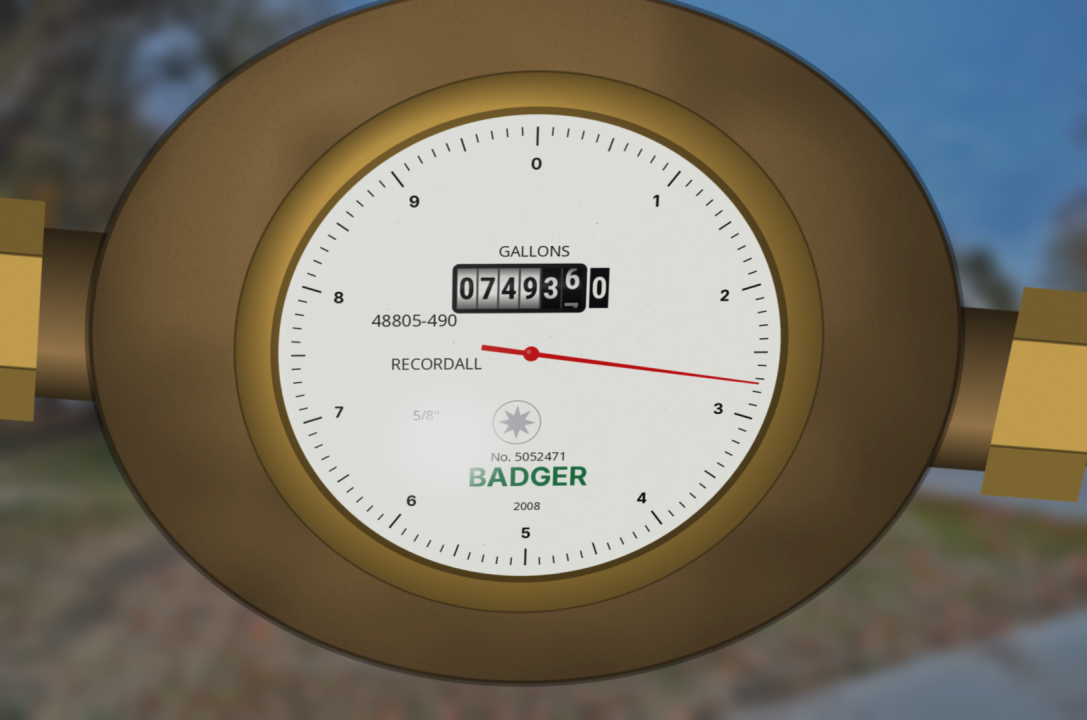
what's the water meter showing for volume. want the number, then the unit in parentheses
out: 749362.7 (gal)
